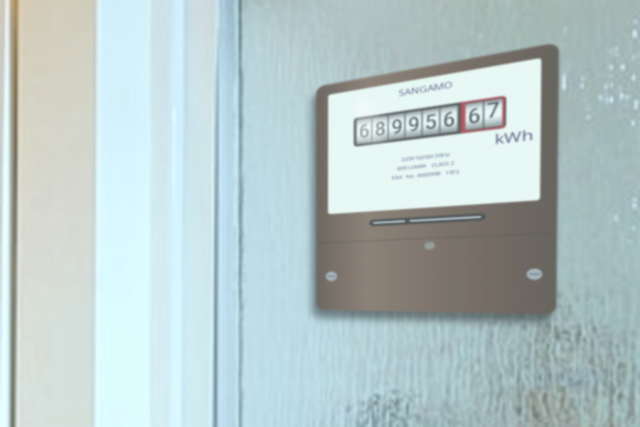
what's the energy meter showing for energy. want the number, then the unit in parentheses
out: 689956.67 (kWh)
